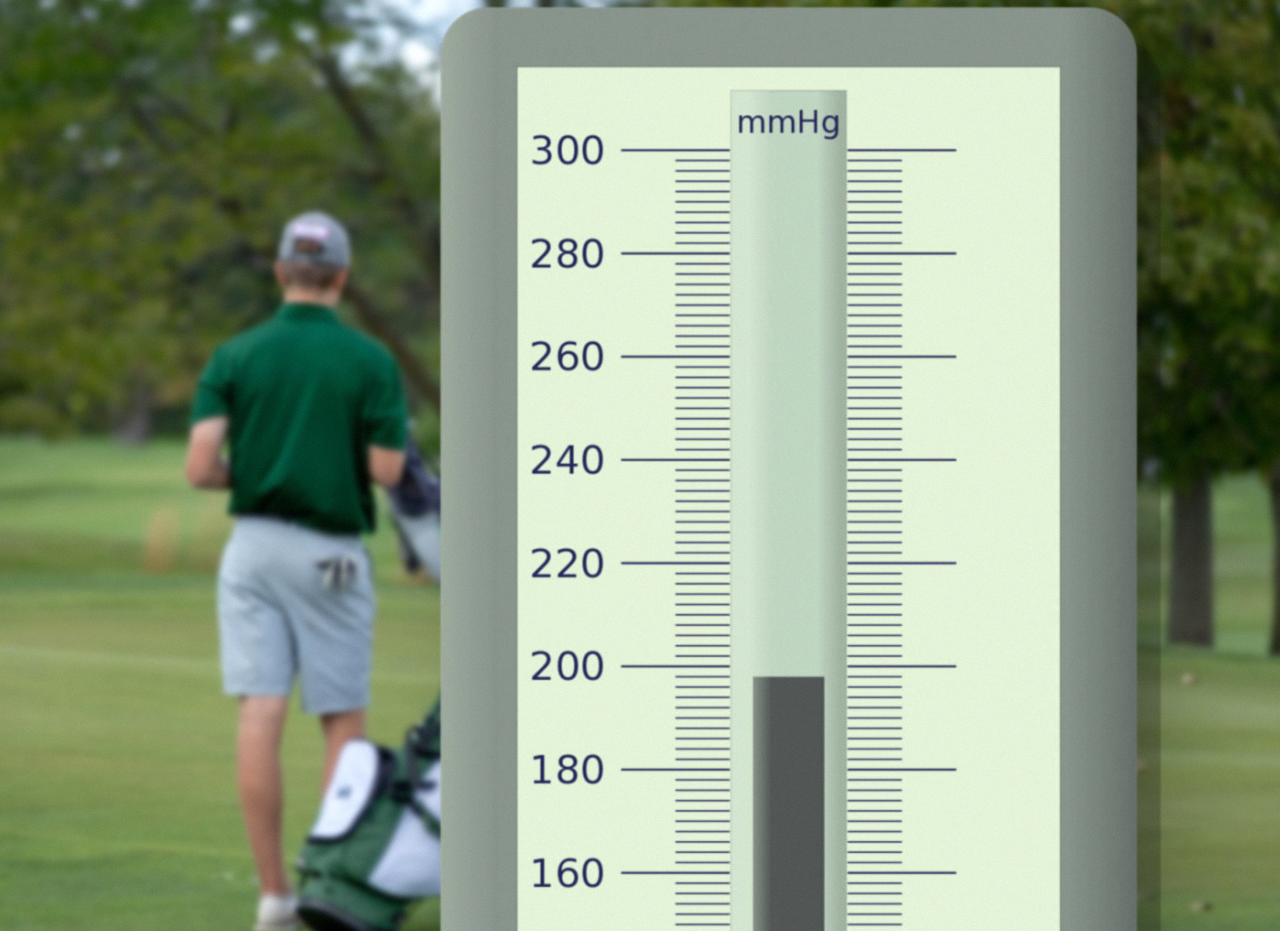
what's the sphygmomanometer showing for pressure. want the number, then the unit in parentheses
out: 198 (mmHg)
